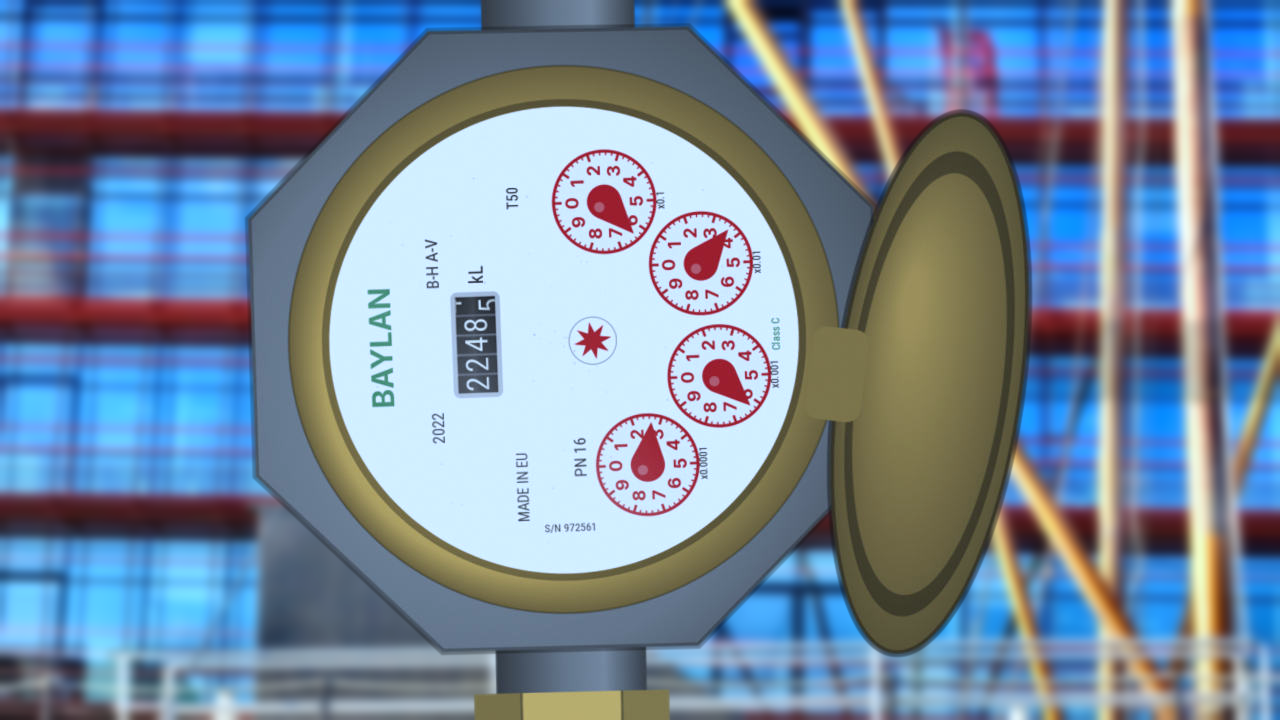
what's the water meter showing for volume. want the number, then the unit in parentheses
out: 22484.6362 (kL)
